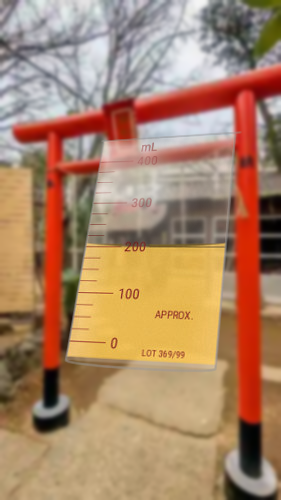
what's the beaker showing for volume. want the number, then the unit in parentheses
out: 200 (mL)
